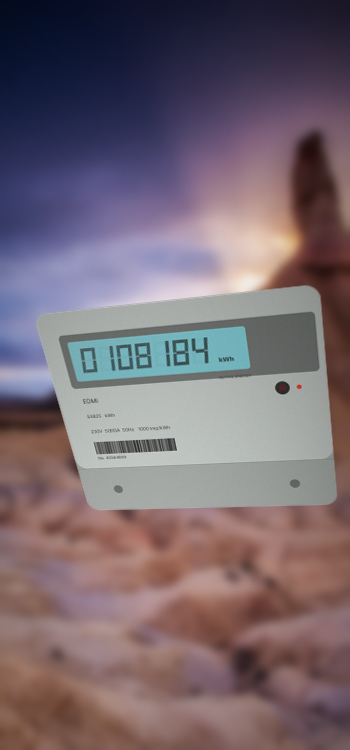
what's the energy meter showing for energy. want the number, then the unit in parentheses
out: 108184 (kWh)
